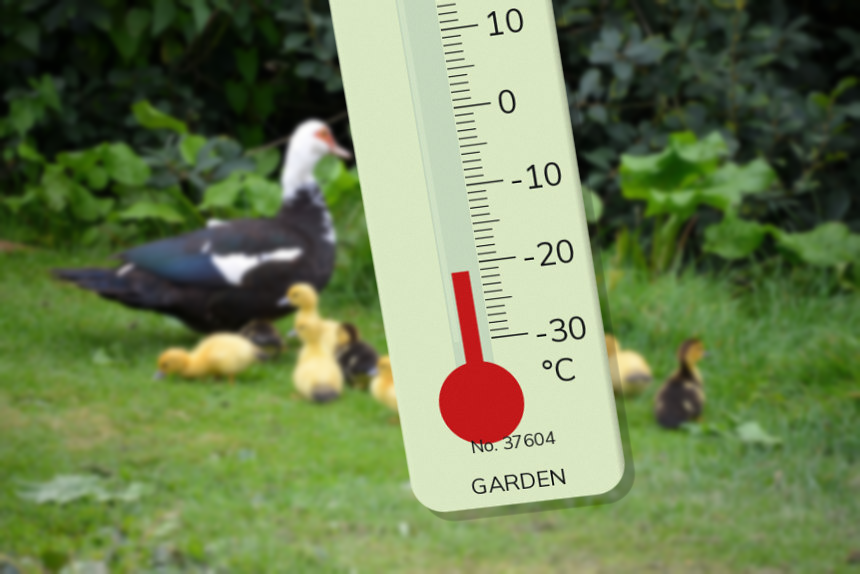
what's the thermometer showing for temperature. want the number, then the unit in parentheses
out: -21 (°C)
